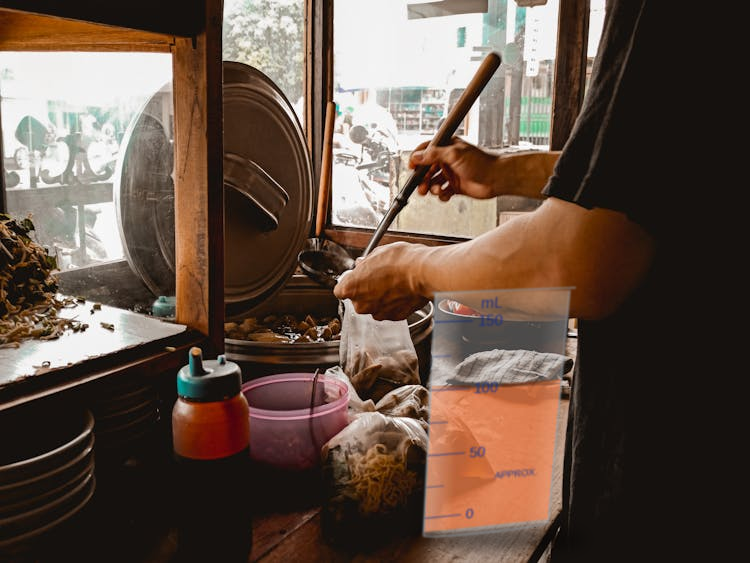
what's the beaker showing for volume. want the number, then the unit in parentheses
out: 100 (mL)
